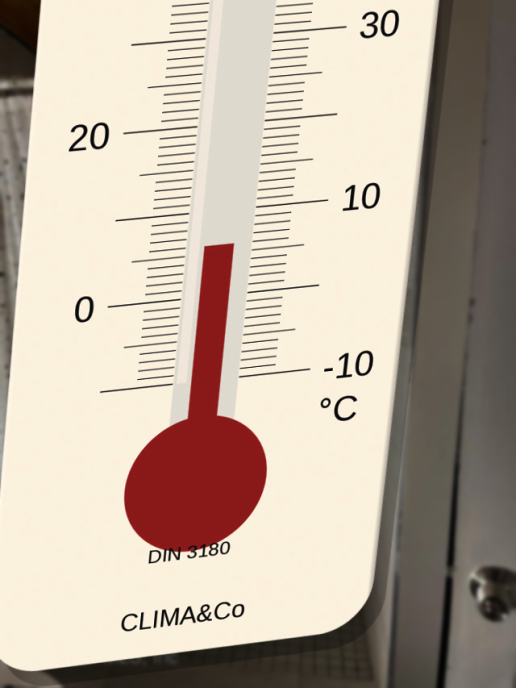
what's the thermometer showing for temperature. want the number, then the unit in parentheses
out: 6 (°C)
